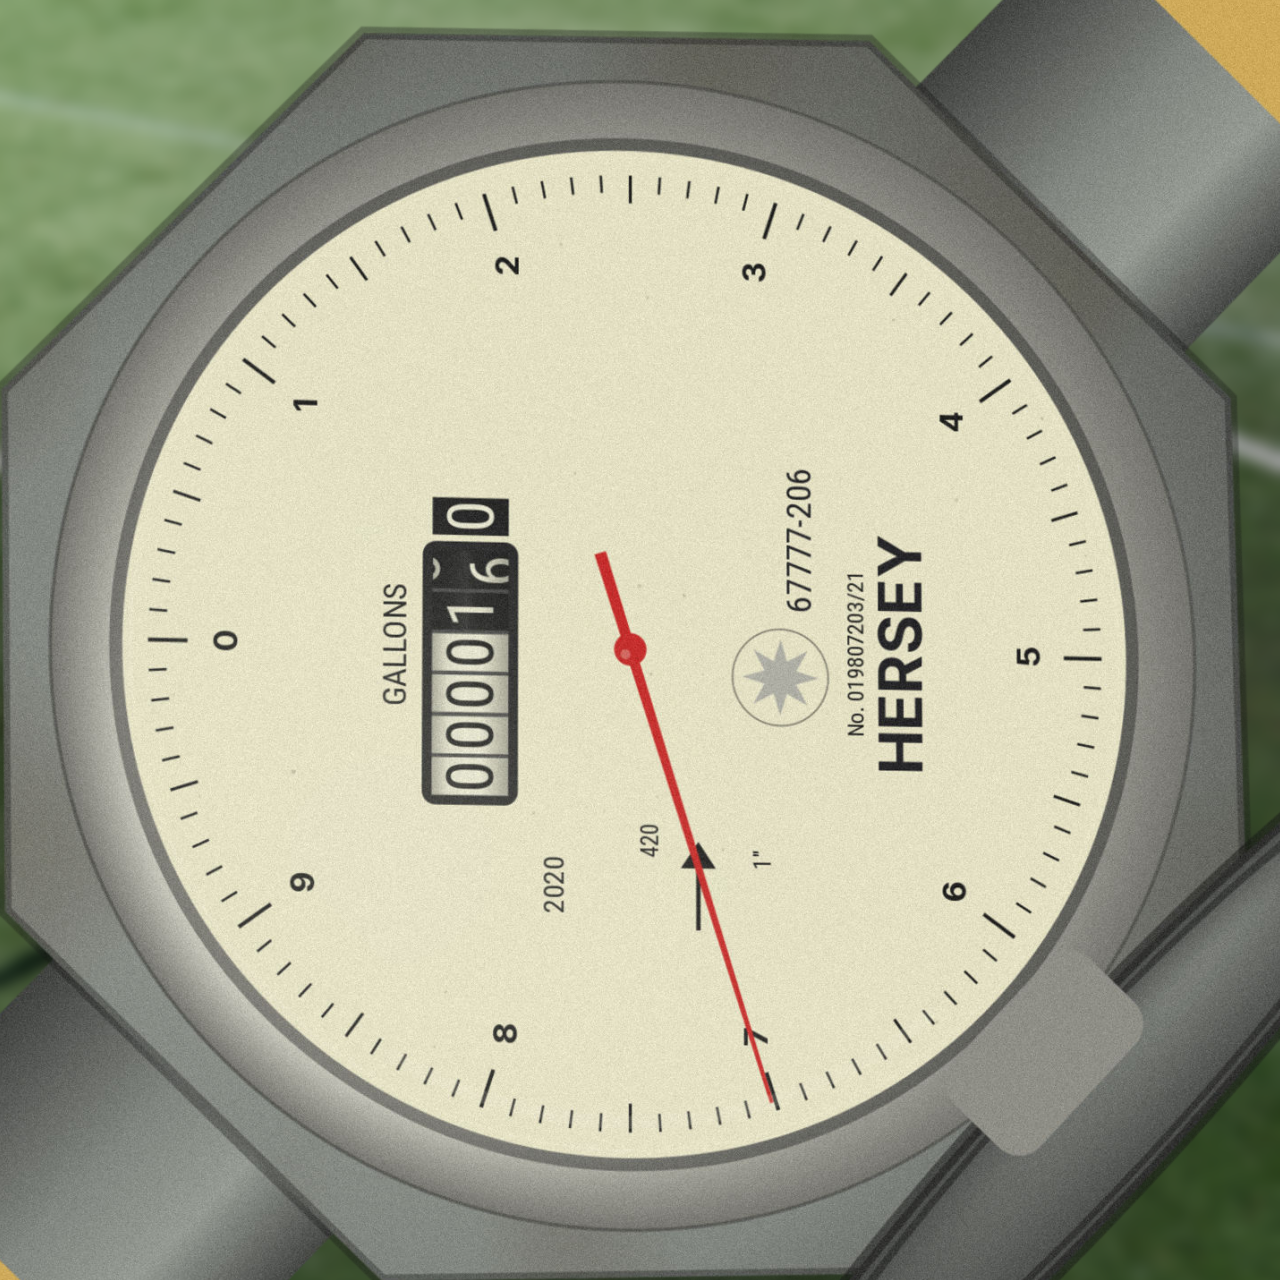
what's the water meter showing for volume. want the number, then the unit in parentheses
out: 157.0 (gal)
